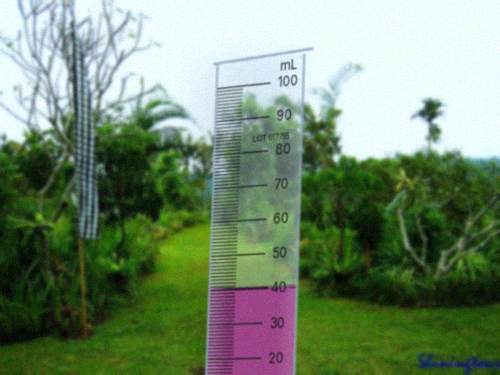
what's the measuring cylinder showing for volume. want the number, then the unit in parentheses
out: 40 (mL)
